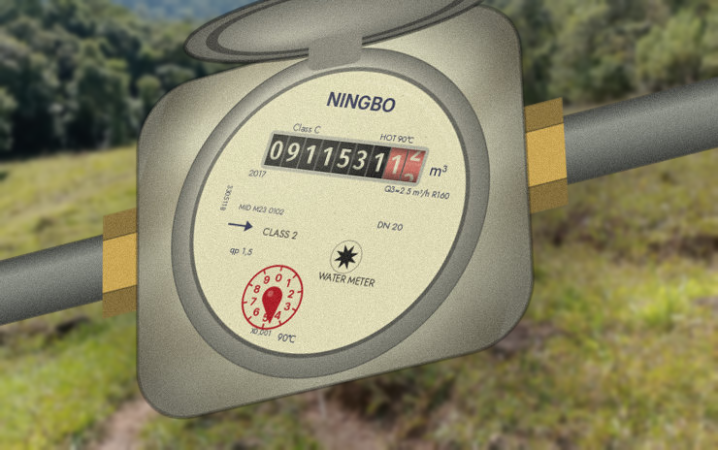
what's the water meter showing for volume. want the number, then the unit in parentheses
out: 911531.124 (m³)
